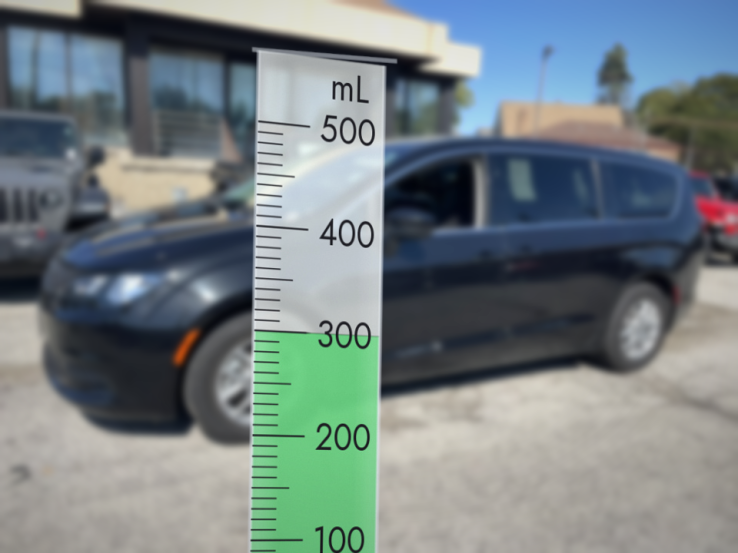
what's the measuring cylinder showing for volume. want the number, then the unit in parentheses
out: 300 (mL)
